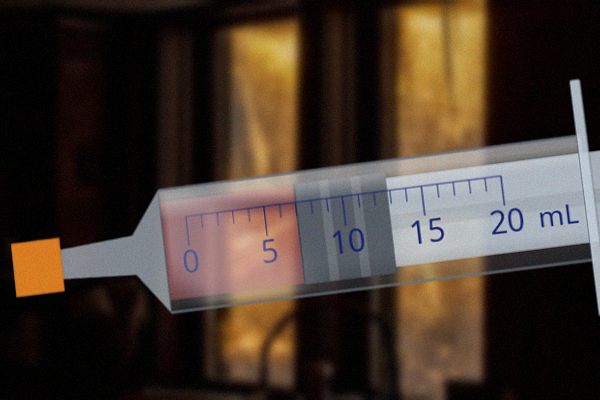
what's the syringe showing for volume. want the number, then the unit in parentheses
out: 7 (mL)
